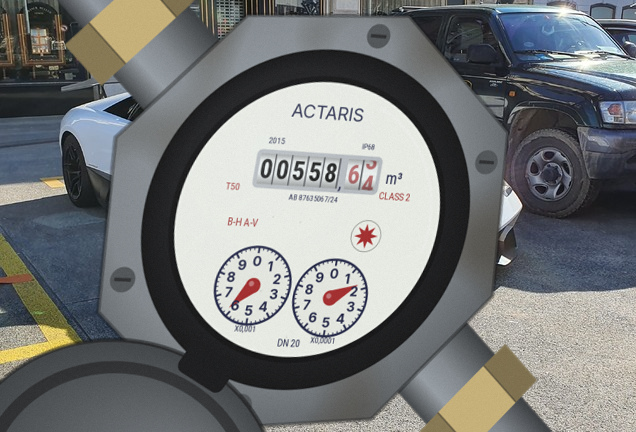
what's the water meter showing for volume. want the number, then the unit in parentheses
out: 558.6361 (m³)
